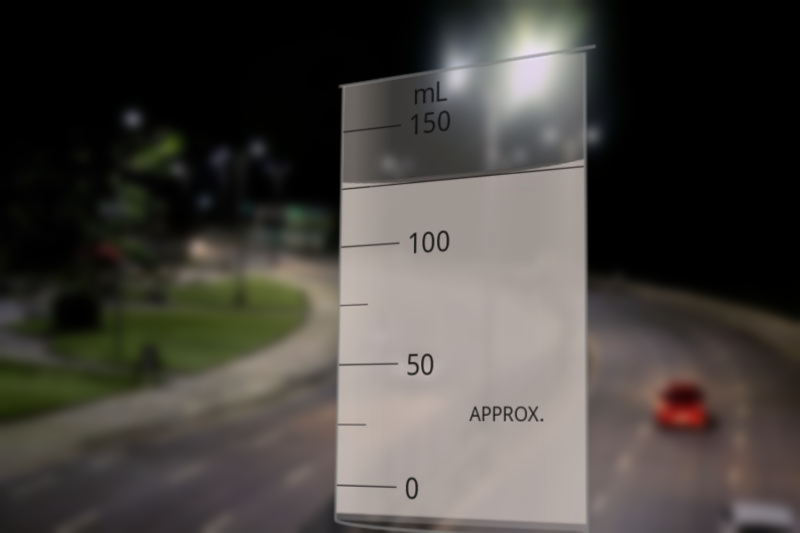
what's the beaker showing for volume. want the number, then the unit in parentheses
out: 125 (mL)
